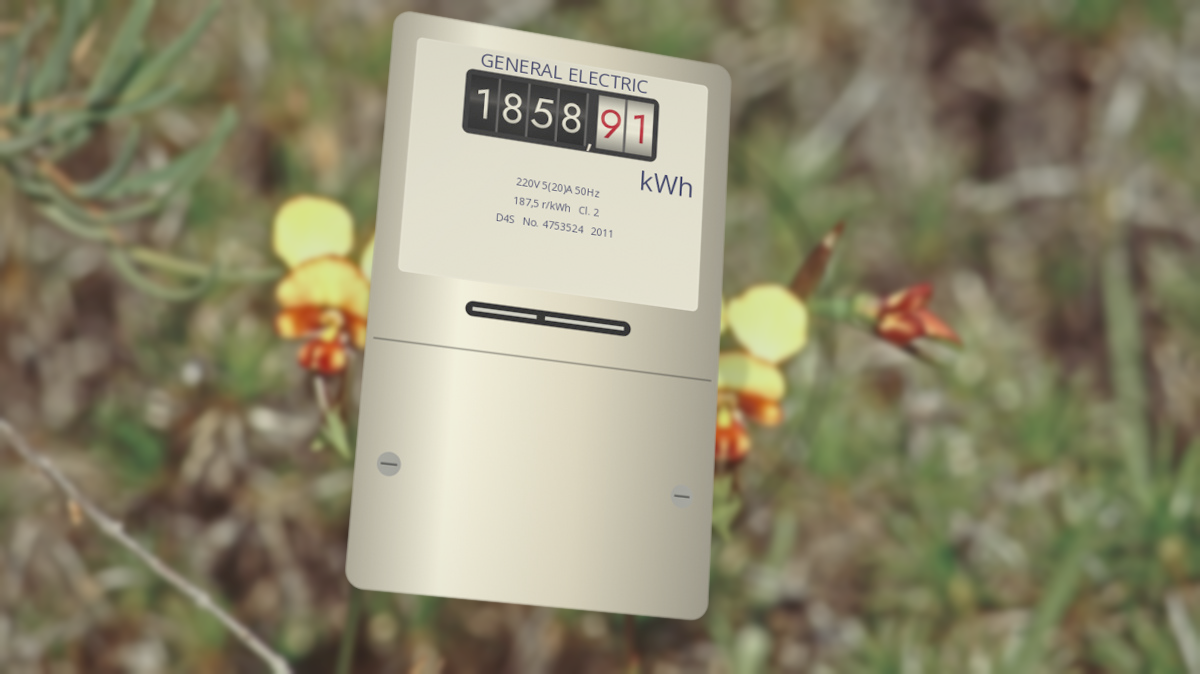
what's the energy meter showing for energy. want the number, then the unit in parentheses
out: 1858.91 (kWh)
